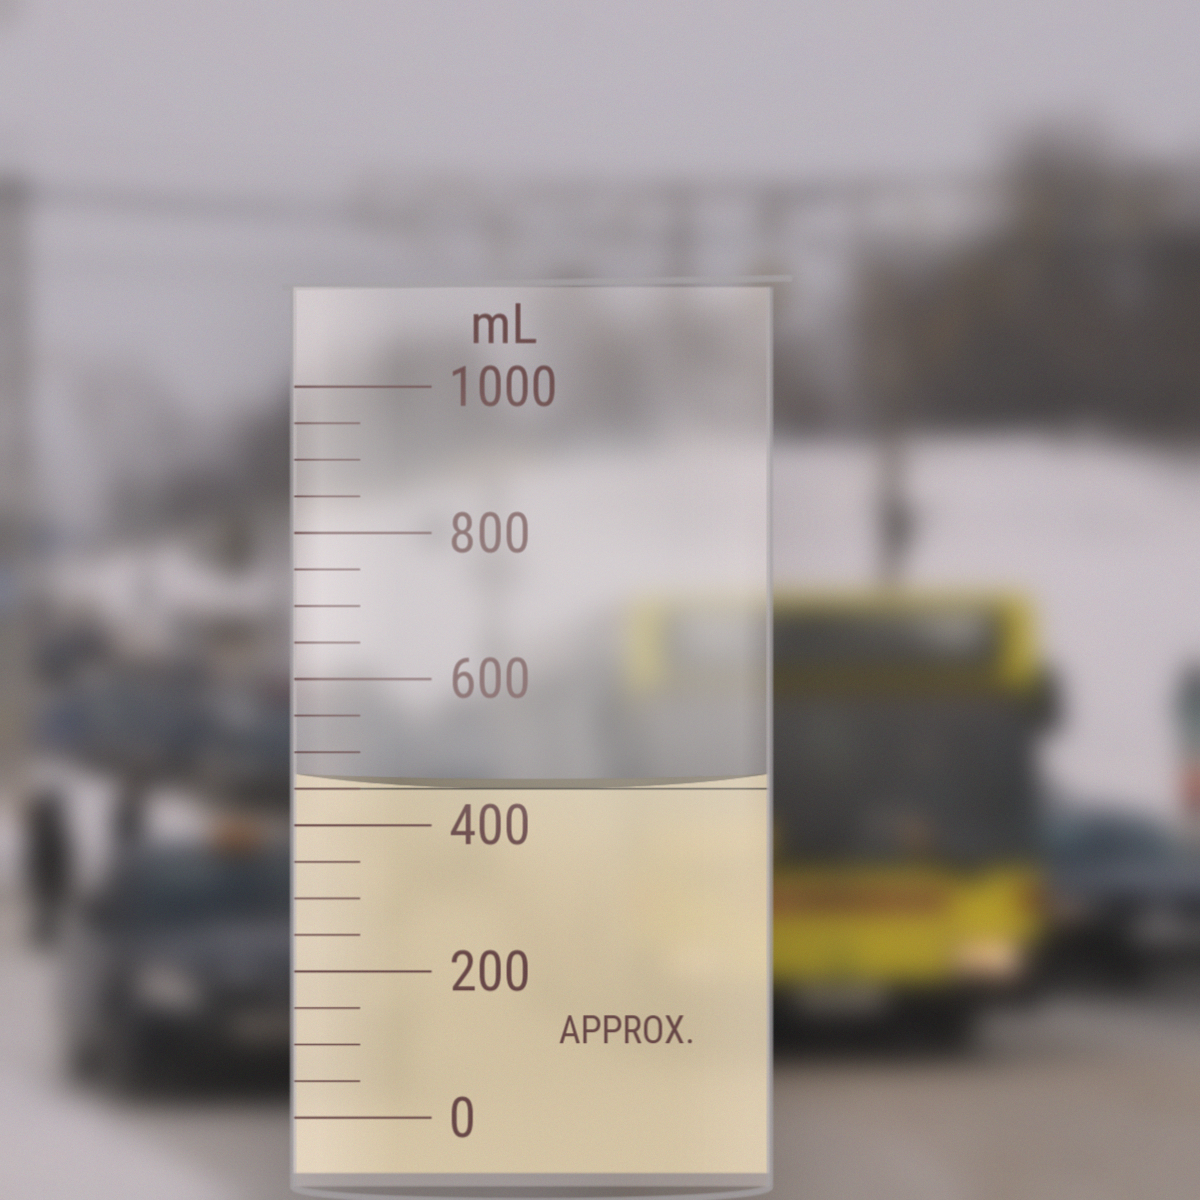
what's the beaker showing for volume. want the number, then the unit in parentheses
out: 450 (mL)
